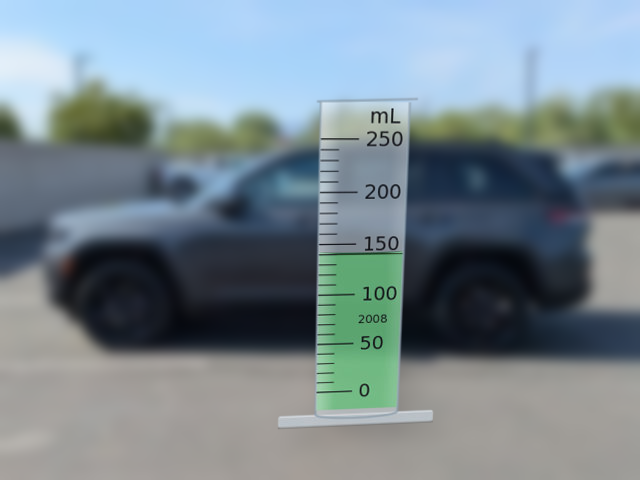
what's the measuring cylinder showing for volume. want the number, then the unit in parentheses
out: 140 (mL)
